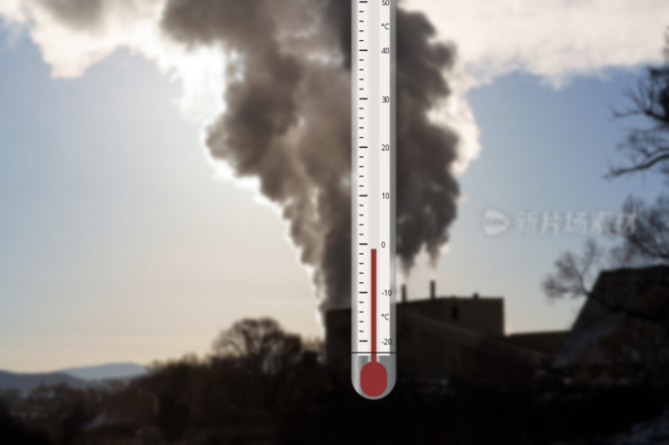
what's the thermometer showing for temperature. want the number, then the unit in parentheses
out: -1 (°C)
